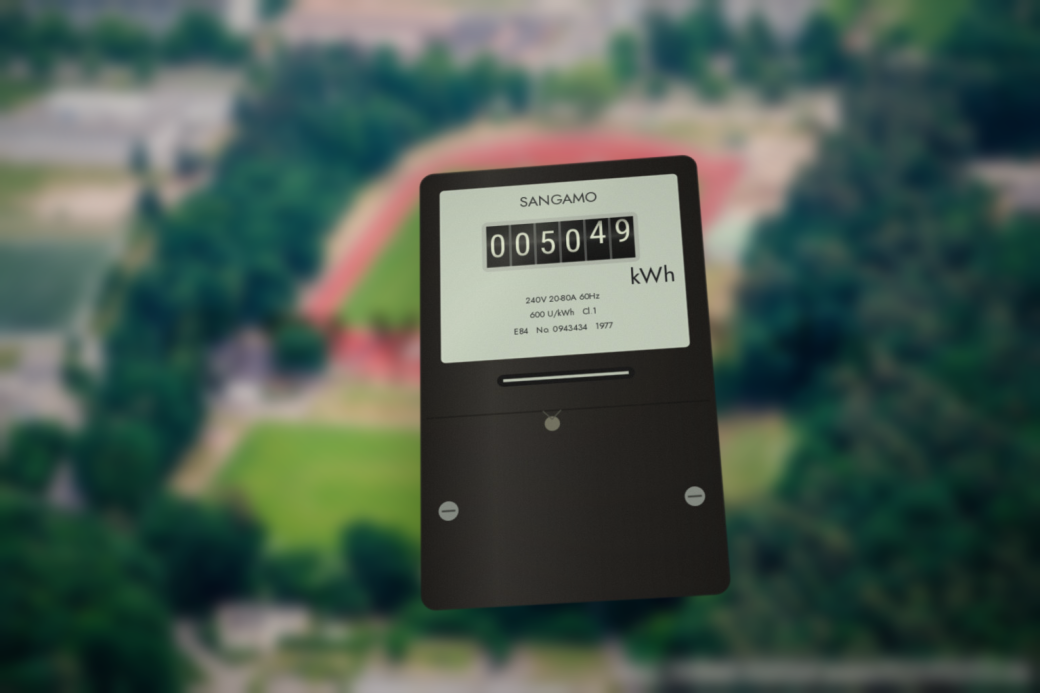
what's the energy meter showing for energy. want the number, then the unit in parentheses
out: 5049 (kWh)
